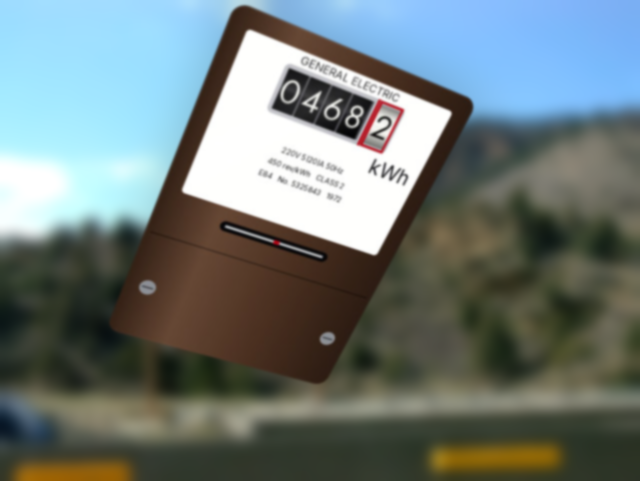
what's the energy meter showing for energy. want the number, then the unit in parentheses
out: 468.2 (kWh)
